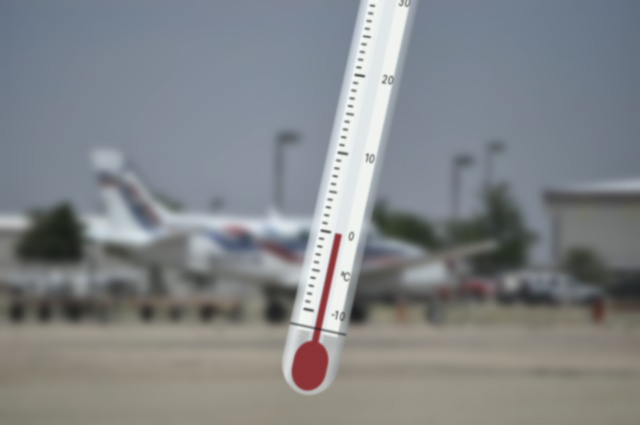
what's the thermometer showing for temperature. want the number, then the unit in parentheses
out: 0 (°C)
